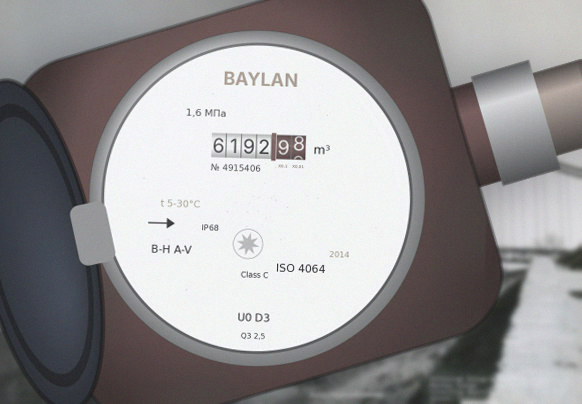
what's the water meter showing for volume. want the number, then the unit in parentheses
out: 6192.98 (m³)
